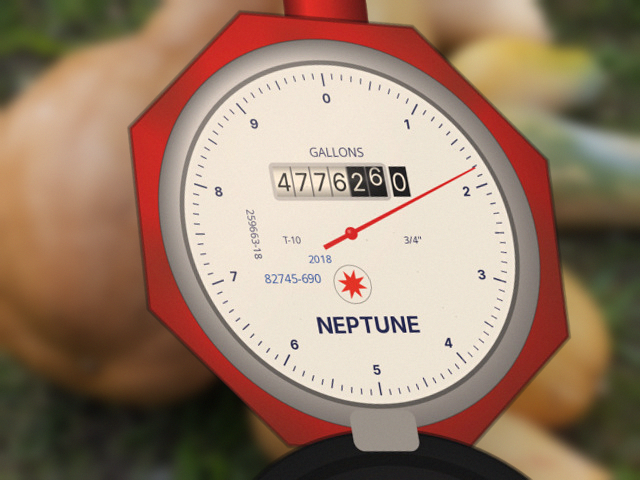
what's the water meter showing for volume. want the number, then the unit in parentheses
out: 4776261.8 (gal)
